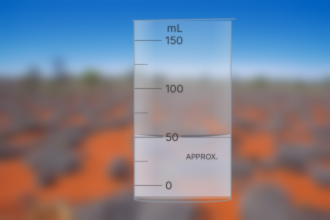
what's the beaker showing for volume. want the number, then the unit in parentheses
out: 50 (mL)
